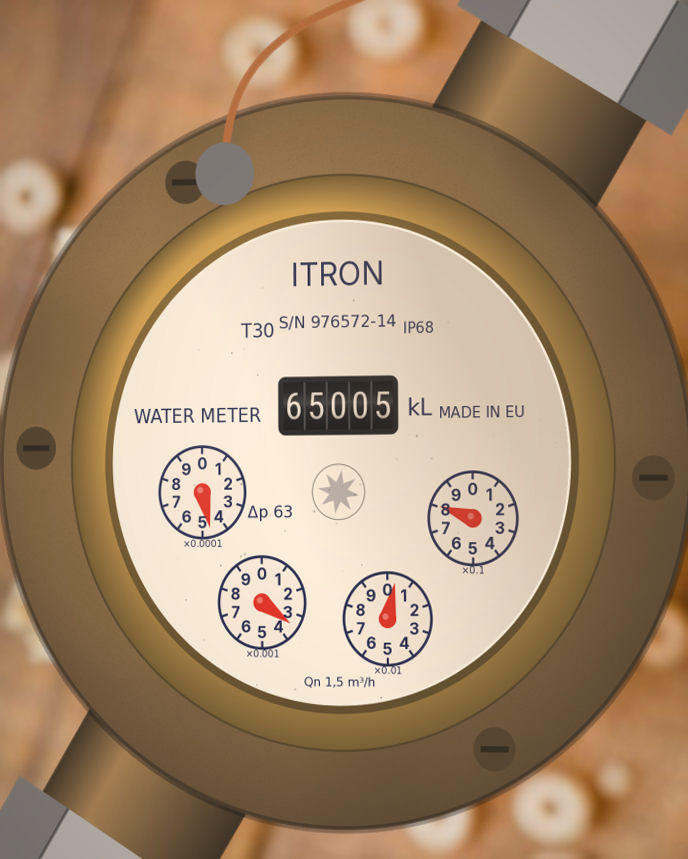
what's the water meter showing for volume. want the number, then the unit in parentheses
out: 65005.8034 (kL)
